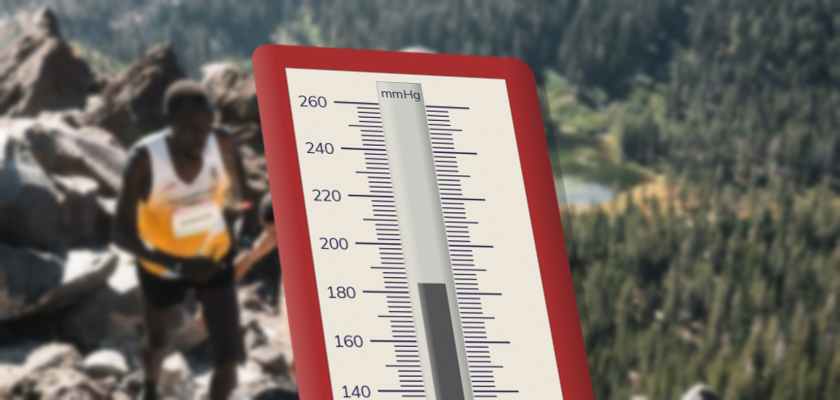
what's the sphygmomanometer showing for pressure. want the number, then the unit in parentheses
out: 184 (mmHg)
